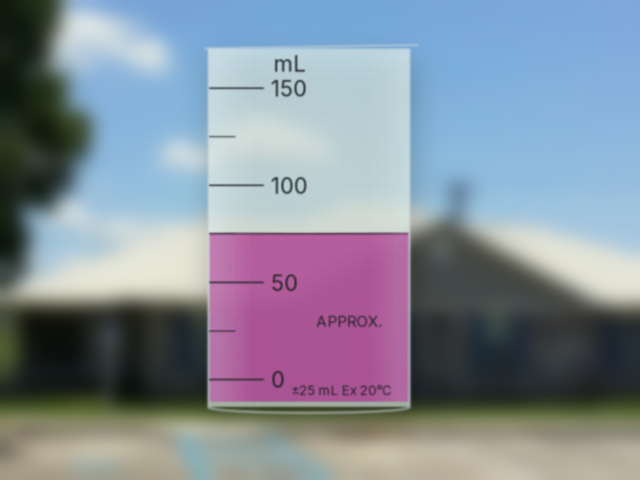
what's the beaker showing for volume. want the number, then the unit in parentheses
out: 75 (mL)
